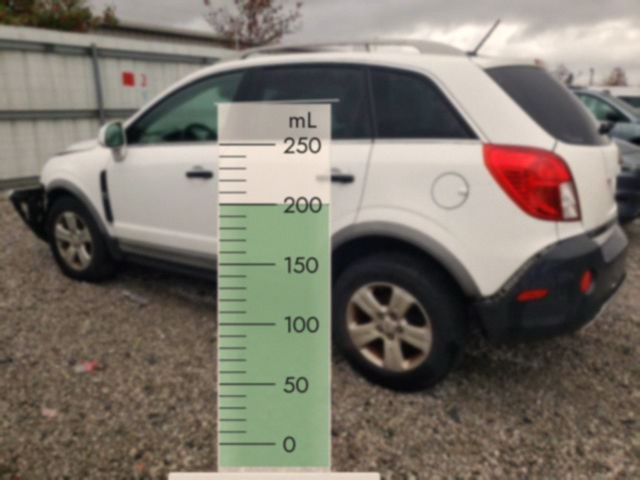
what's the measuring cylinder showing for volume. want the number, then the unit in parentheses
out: 200 (mL)
